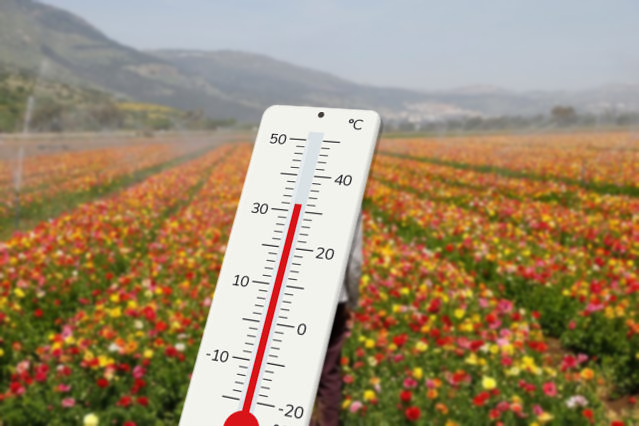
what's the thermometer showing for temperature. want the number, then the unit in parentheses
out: 32 (°C)
